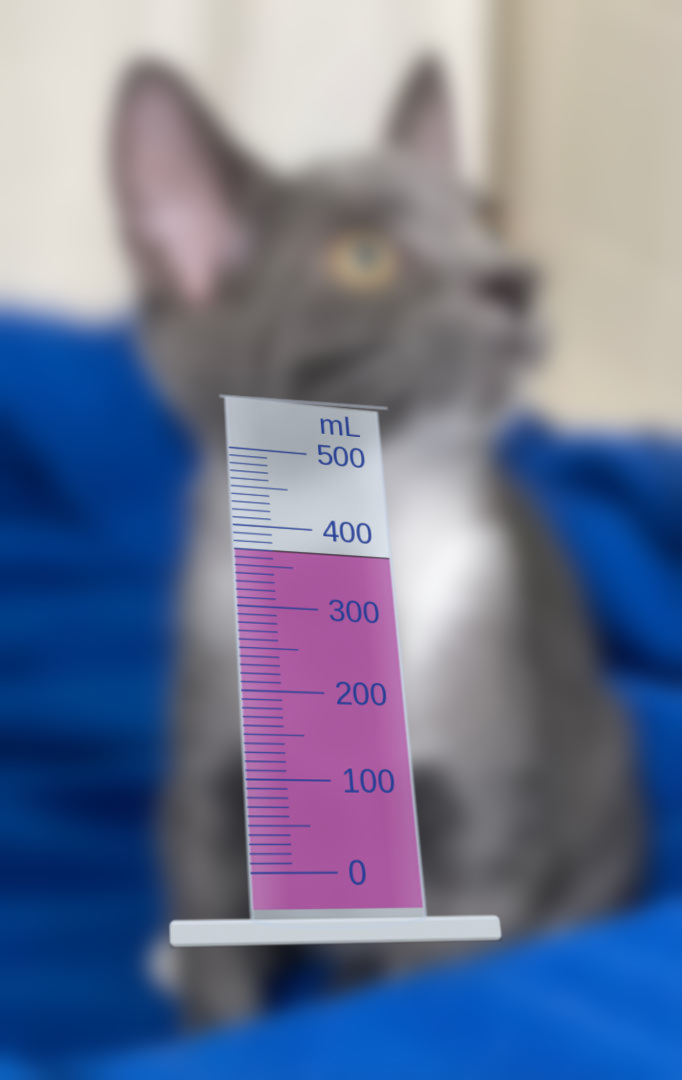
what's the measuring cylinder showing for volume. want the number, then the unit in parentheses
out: 370 (mL)
